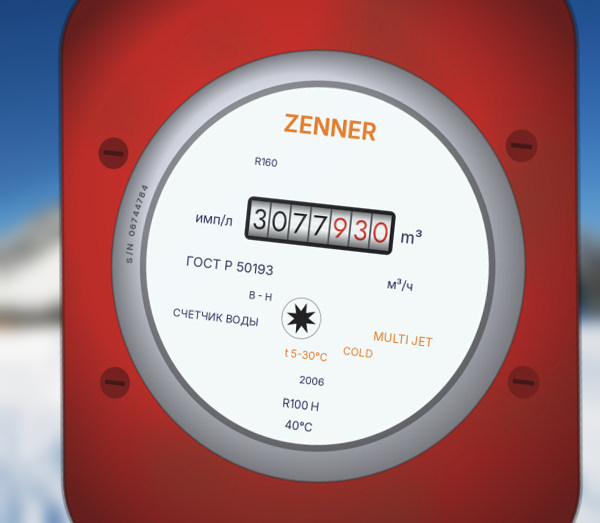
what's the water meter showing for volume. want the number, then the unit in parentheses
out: 3077.930 (m³)
